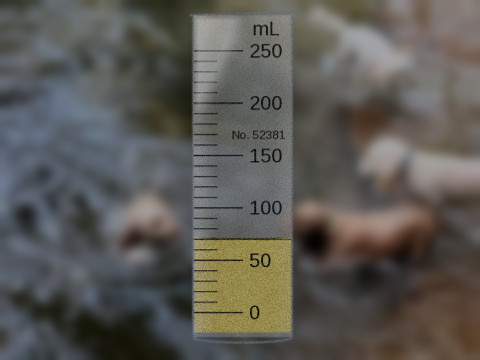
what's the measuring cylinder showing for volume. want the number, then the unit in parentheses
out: 70 (mL)
